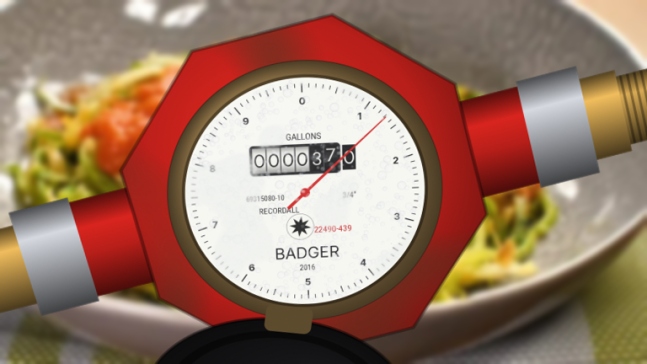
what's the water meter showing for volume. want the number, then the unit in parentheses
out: 371.3 (gal)
